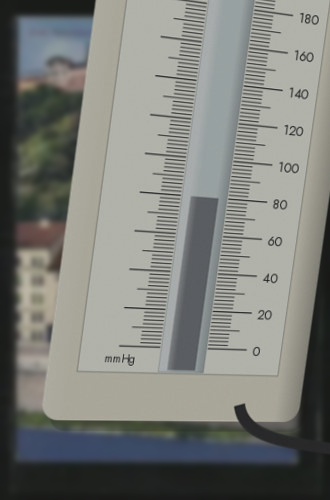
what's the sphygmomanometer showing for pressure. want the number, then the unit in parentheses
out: 80 (mmHg)
